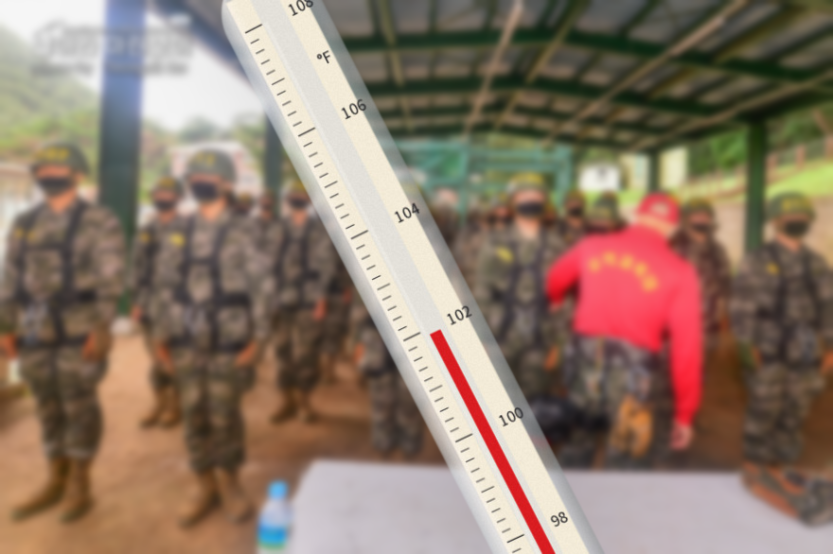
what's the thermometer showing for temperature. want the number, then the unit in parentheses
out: 101.9 (°F)
